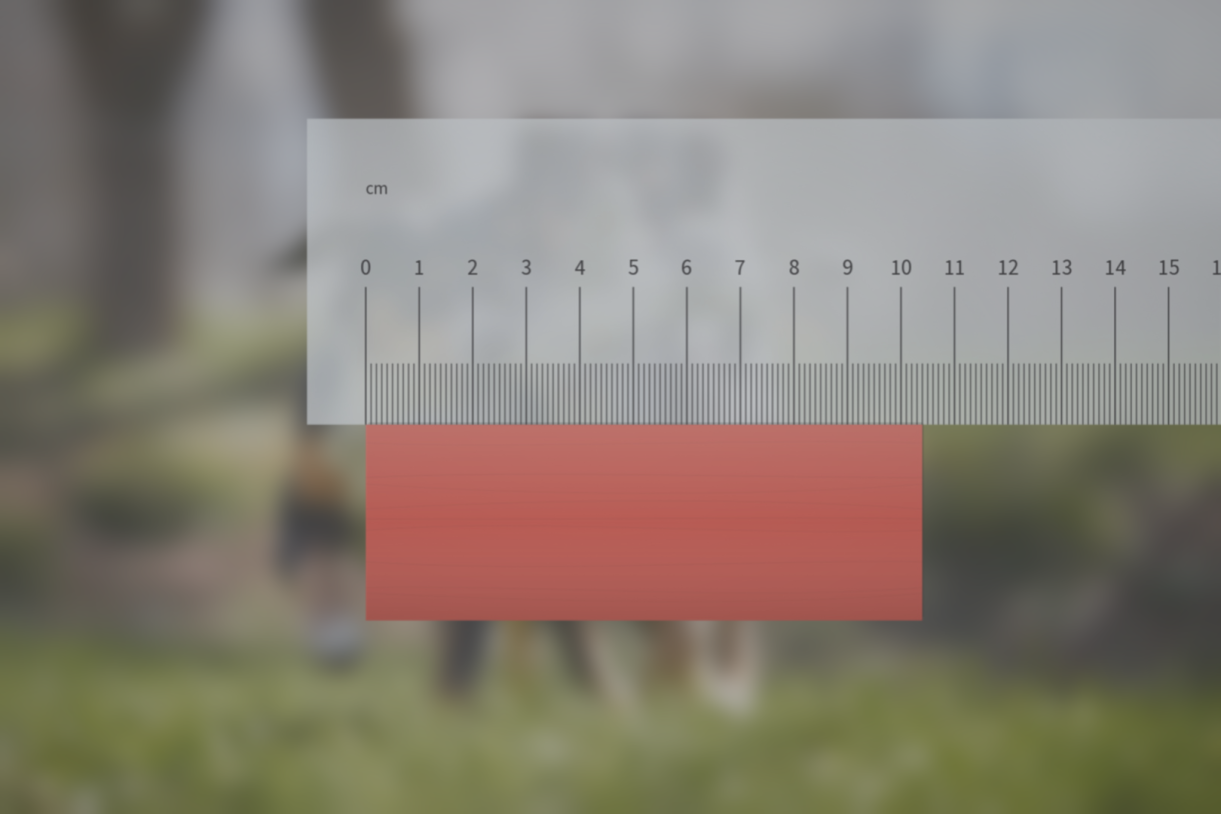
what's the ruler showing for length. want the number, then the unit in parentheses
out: 10.4 (cm)
